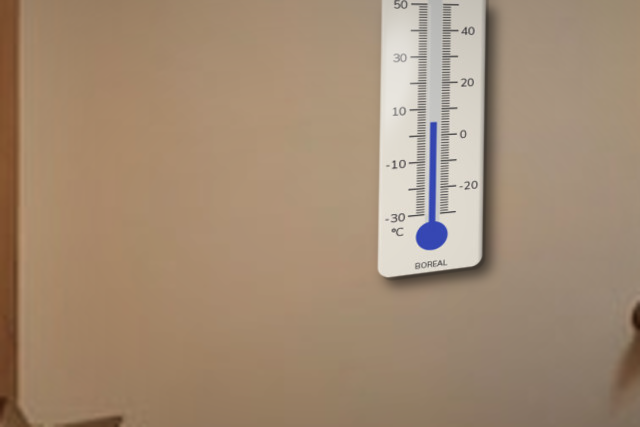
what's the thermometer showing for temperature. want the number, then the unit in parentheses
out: 5 (°C)
